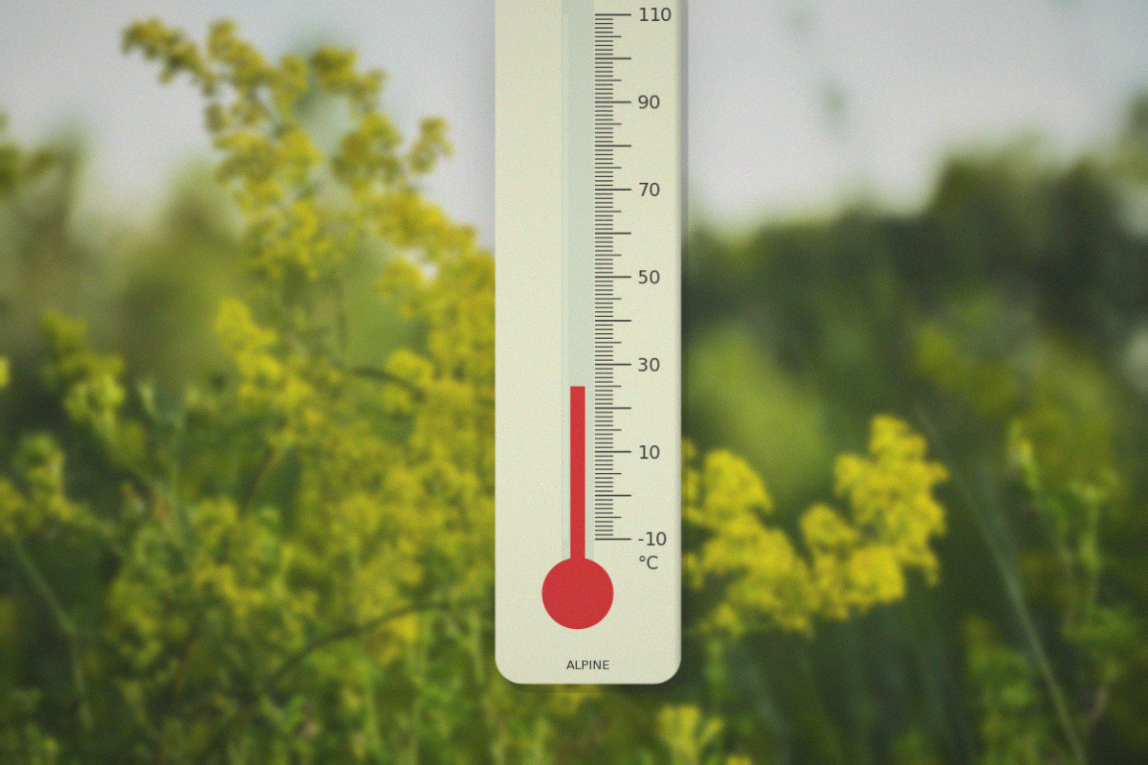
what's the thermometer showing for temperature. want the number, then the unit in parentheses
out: 25 (°C)
